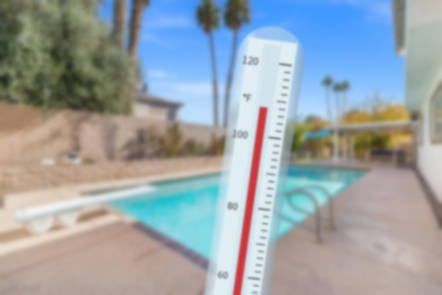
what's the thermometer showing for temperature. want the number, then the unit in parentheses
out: 108 (°F)
